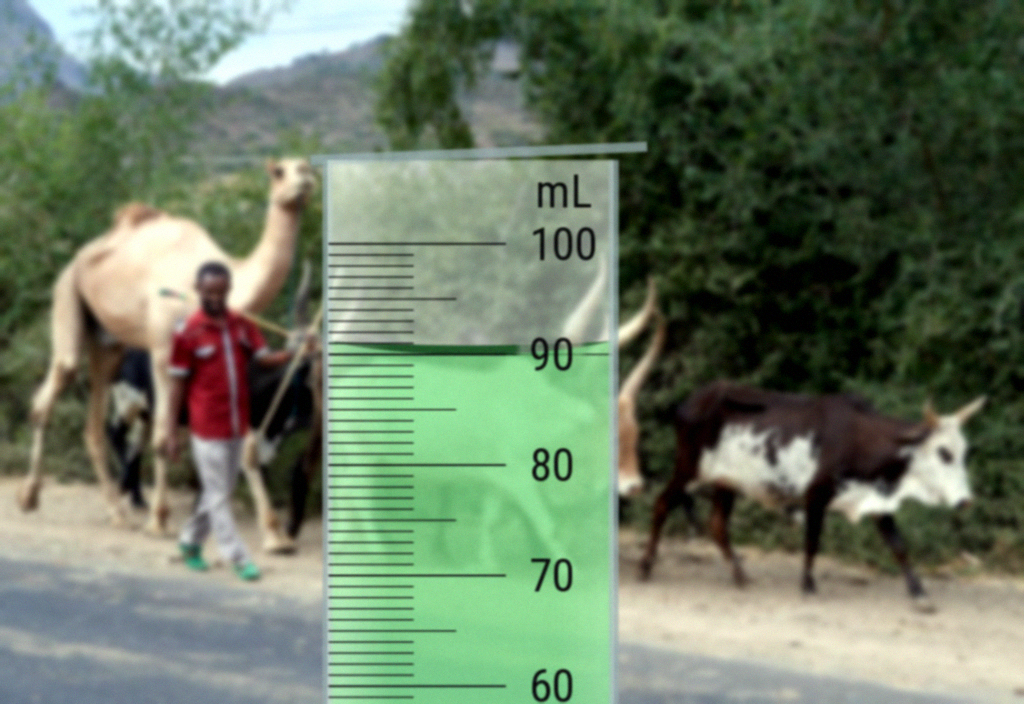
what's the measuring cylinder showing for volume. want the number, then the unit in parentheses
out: 90 (mL)
